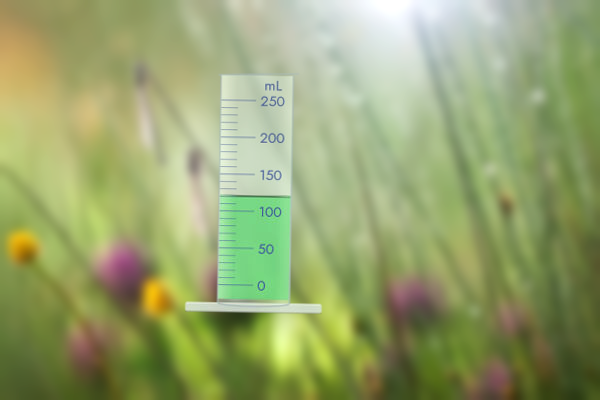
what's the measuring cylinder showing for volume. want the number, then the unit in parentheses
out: 120 (mL)
